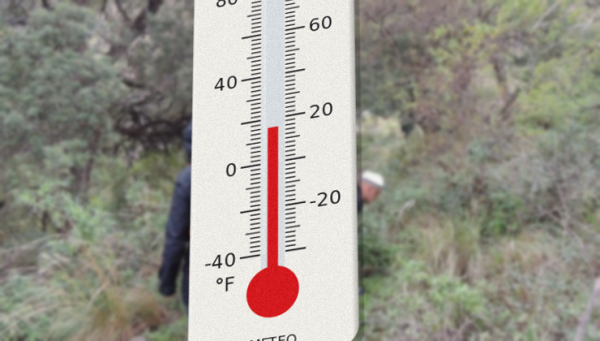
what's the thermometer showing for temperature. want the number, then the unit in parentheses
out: 16 (°F)
